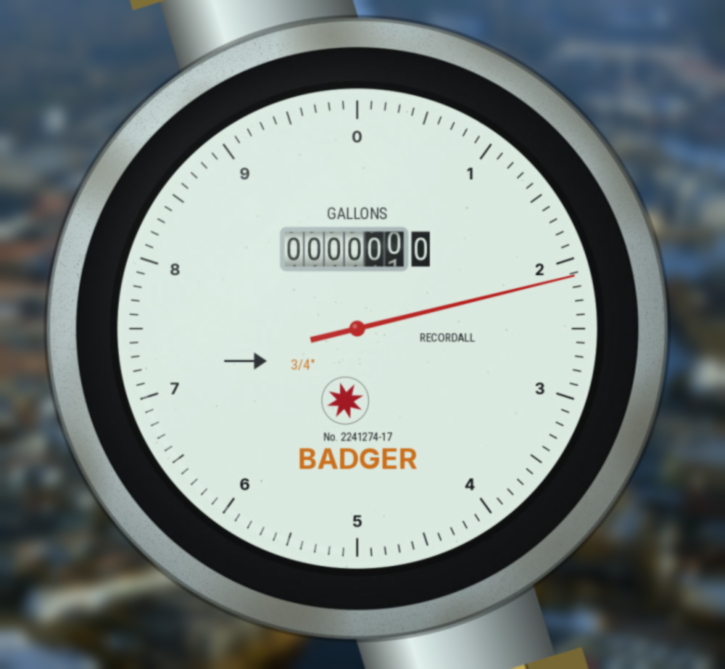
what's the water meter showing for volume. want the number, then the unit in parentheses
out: 2.1 (gal)
